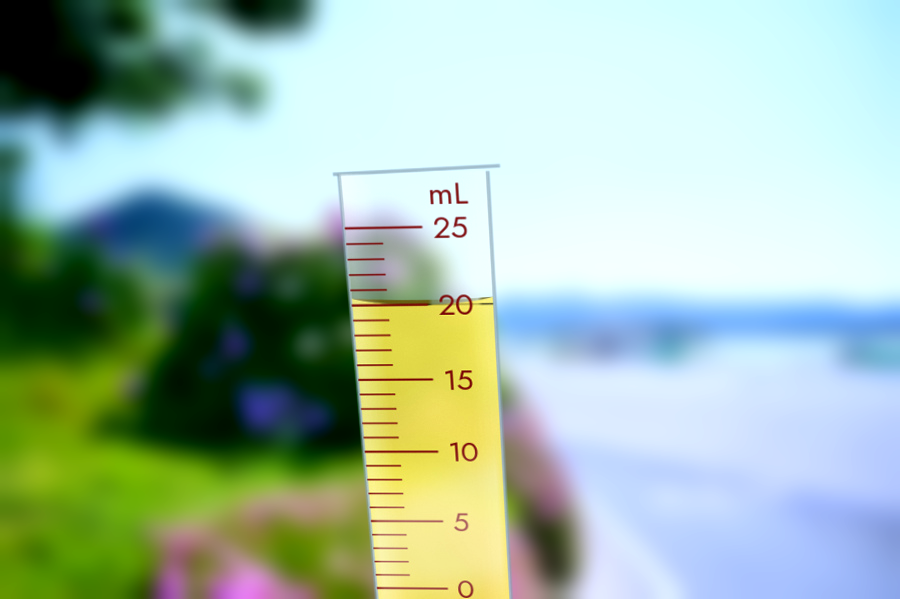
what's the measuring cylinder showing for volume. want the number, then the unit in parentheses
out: 20 (mL)
